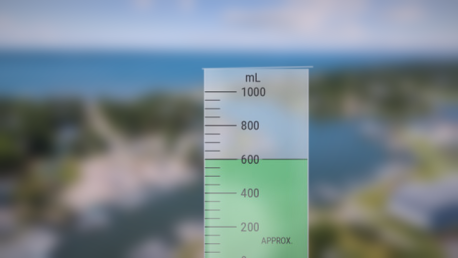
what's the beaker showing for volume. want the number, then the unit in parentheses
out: 600 (mL)
